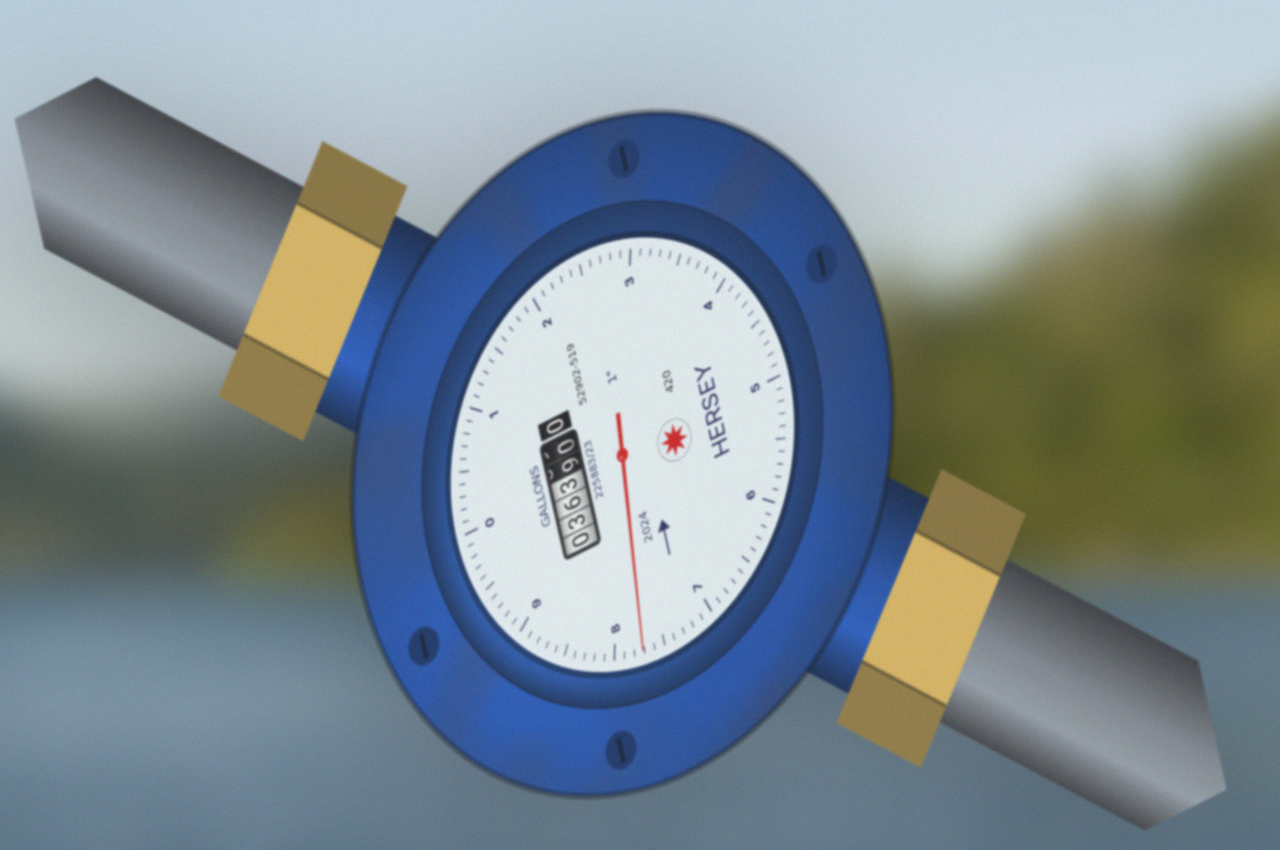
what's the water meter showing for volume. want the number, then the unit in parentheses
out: 363897.7 (gal)
